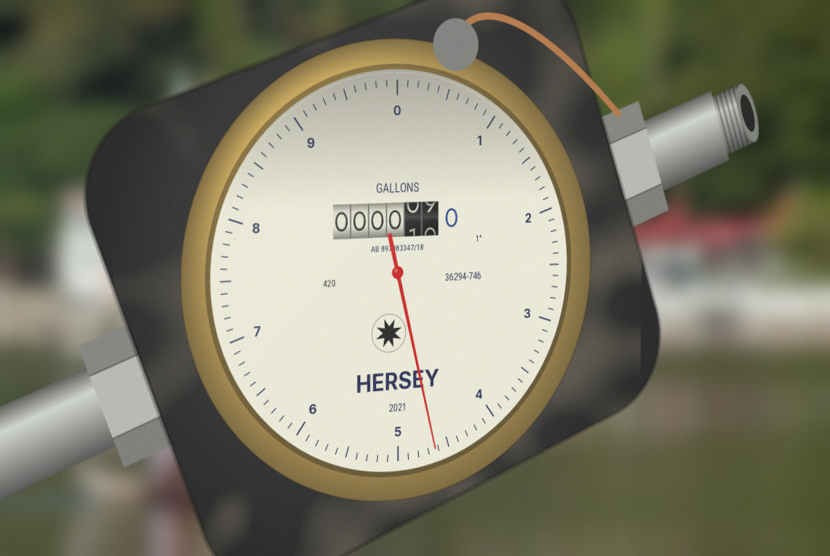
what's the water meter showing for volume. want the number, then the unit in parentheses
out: 94.6 (gal)
